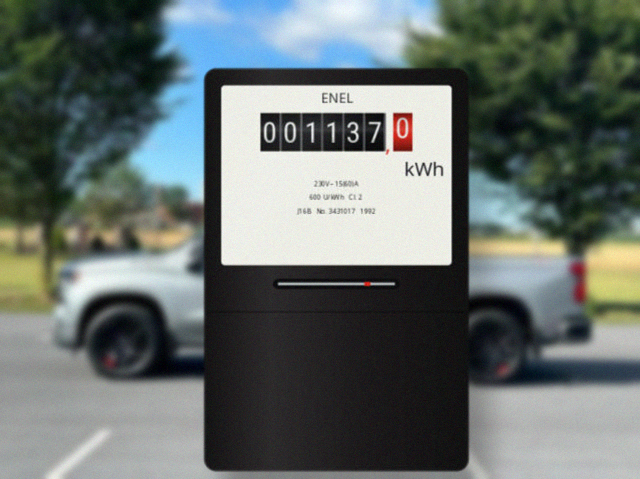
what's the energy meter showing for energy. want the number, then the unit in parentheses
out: 1137.0 (kWh)
